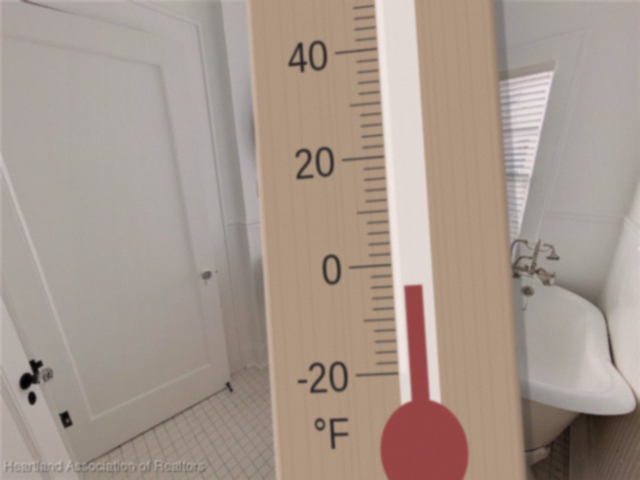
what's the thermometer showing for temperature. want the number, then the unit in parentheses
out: -4 (°F)
